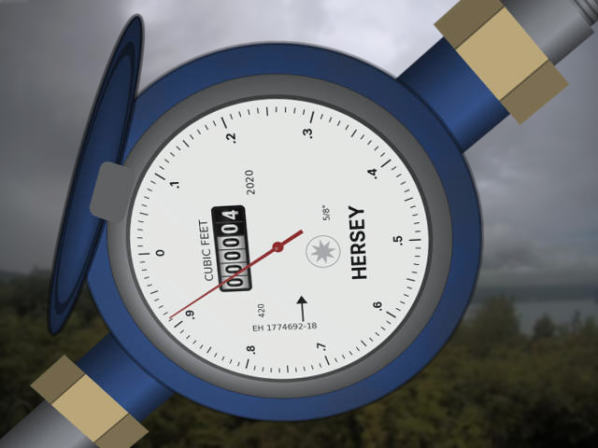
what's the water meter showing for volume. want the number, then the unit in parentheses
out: 3.91 (ft³)
